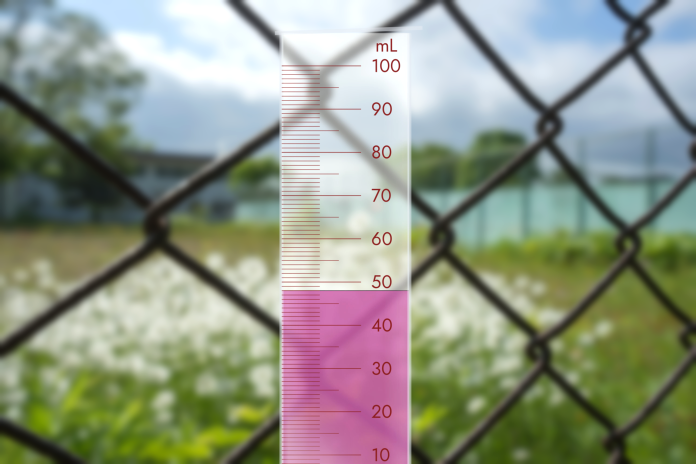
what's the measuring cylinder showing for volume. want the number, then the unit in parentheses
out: 48 (mL)
